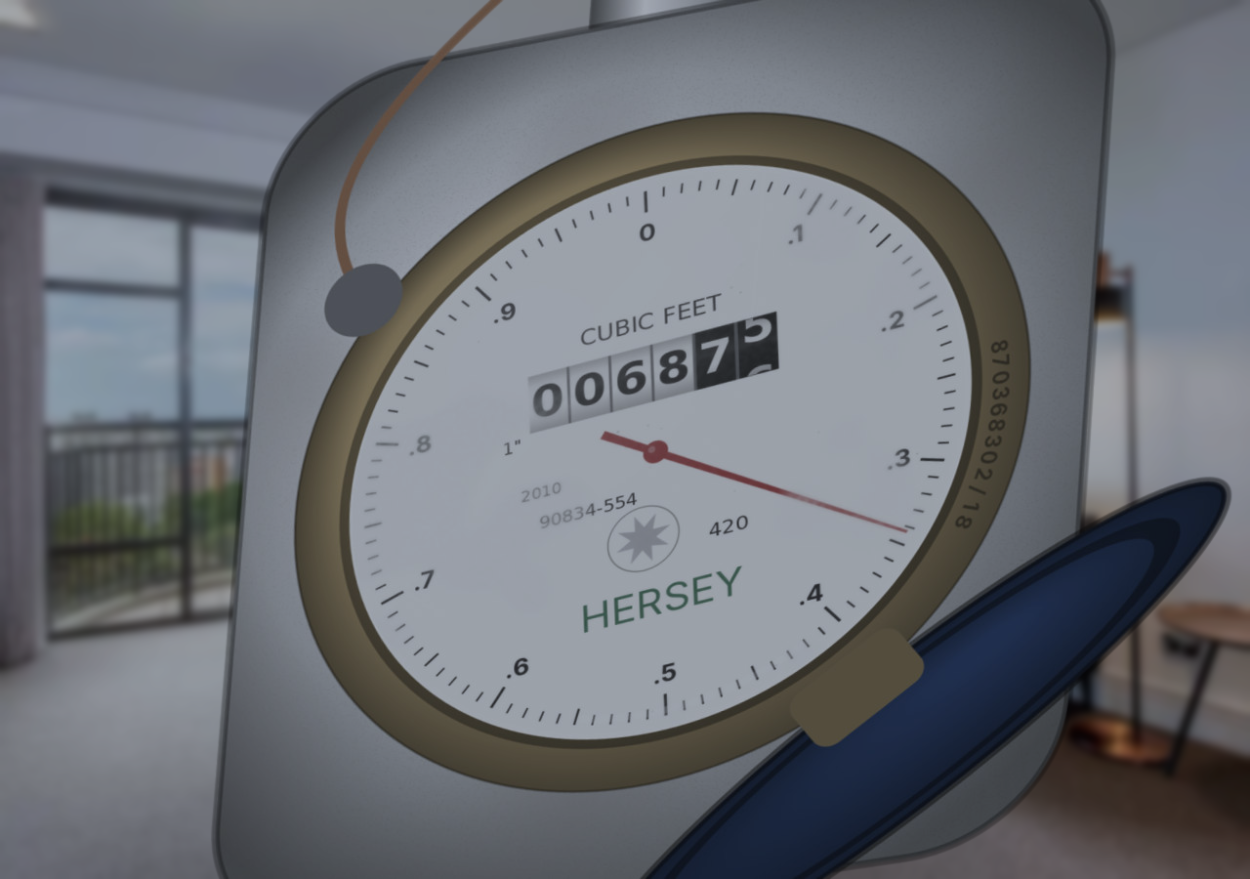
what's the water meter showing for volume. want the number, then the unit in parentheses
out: 6875.34 (ft³)
